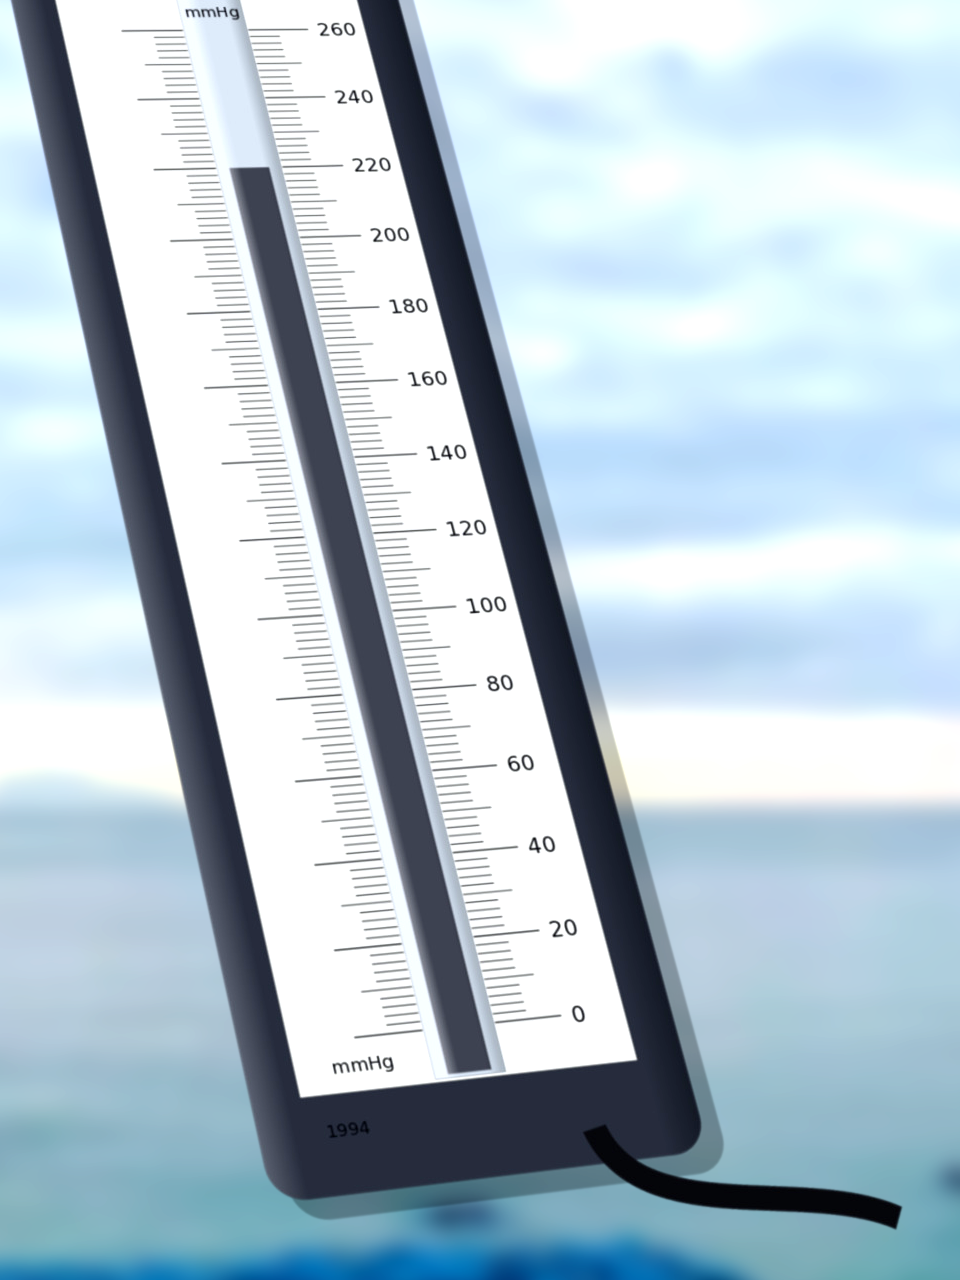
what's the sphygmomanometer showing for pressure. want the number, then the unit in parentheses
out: 220 (mmHg)
